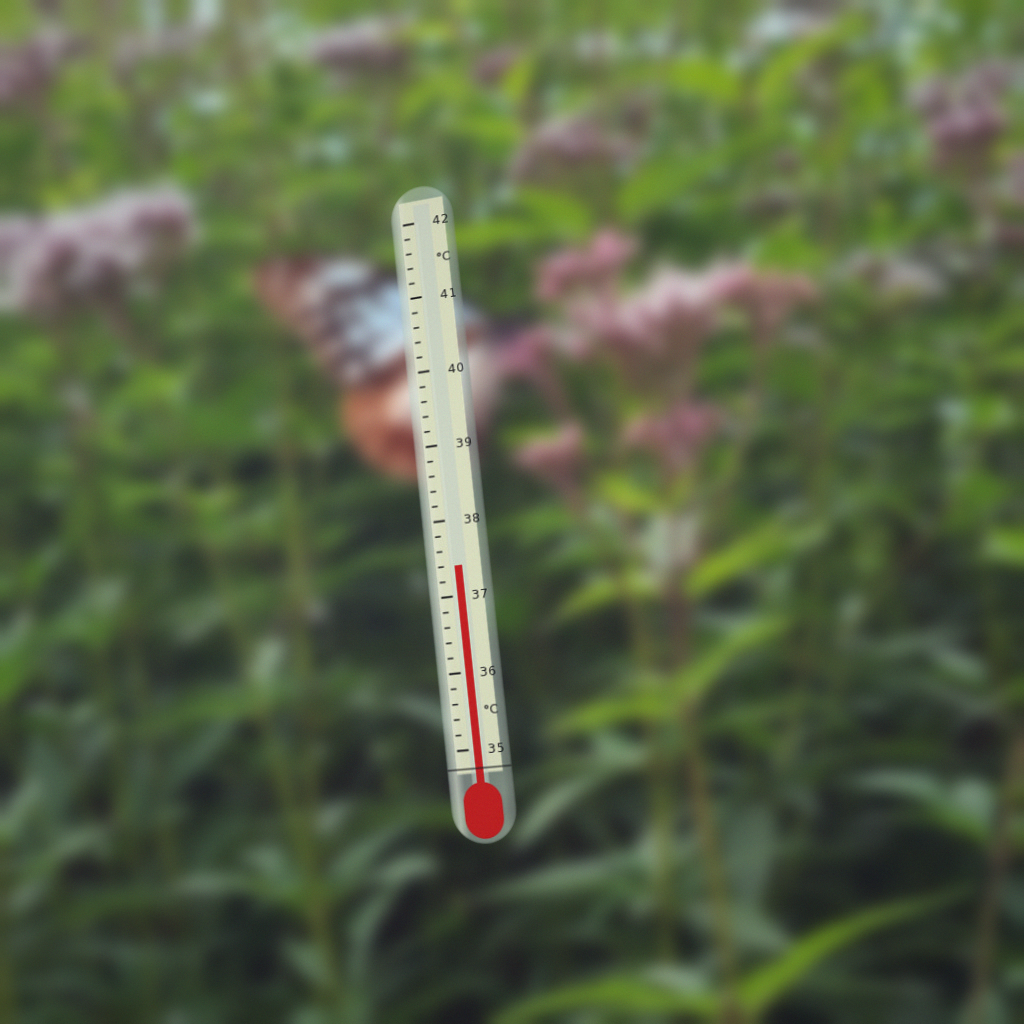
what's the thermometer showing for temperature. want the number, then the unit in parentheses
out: 37.4 (°C)
